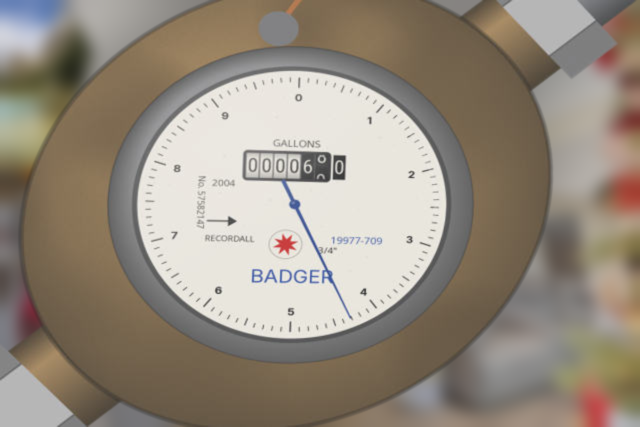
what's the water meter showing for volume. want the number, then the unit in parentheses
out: 684.3 (gal)
